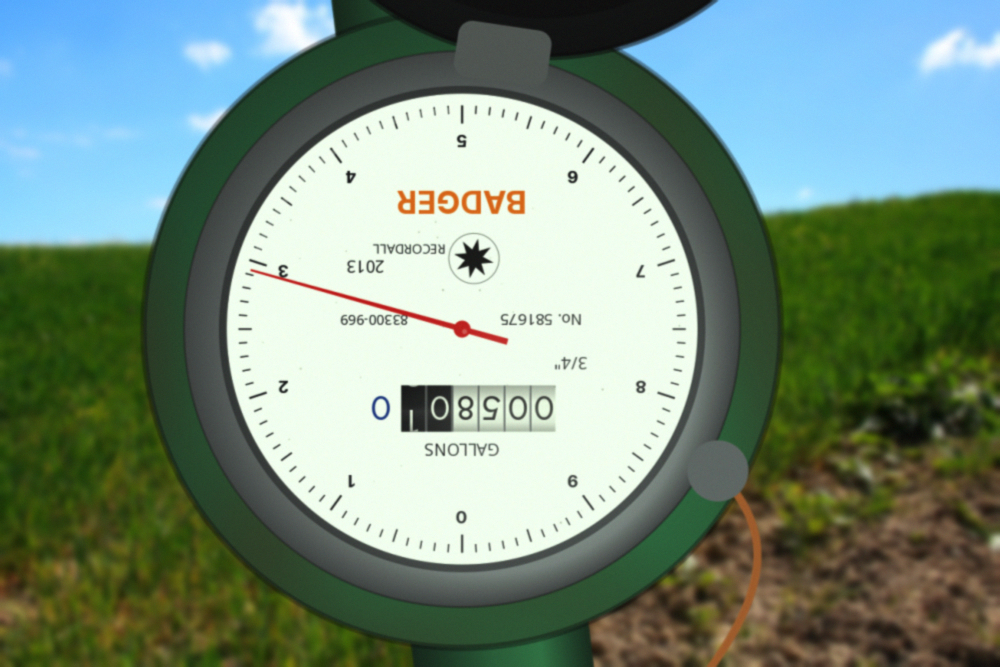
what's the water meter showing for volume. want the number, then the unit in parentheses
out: 58012.9 (gal)
